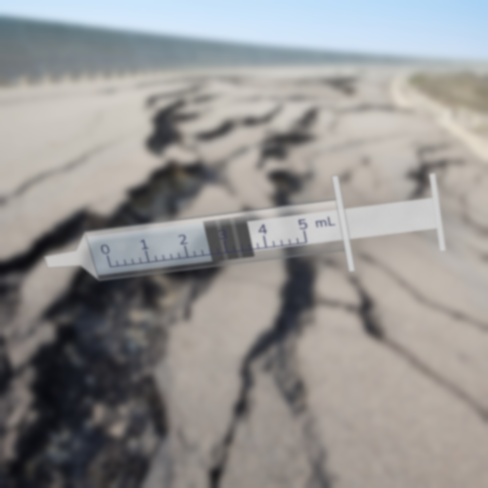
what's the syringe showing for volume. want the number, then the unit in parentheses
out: 2.6 (mL)
